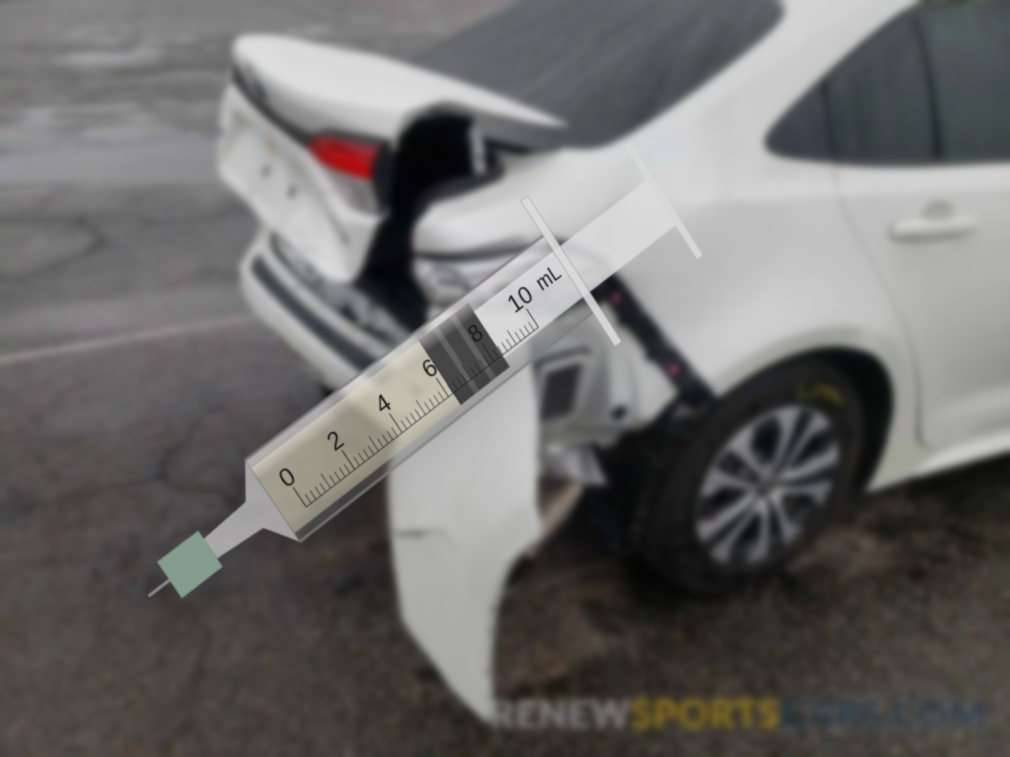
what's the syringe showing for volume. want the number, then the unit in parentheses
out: 6.2 (mL)
